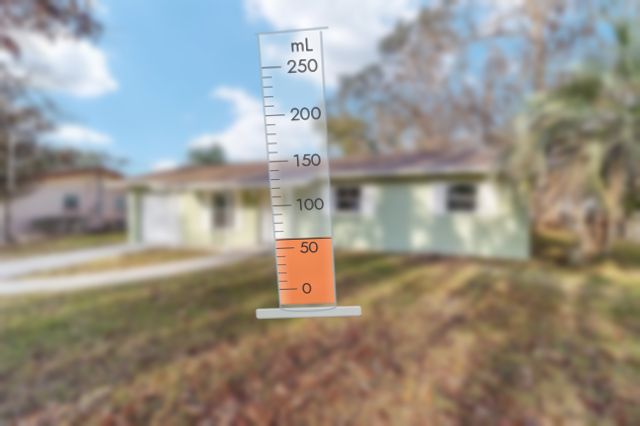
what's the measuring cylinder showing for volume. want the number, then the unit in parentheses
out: 60 (mL)
